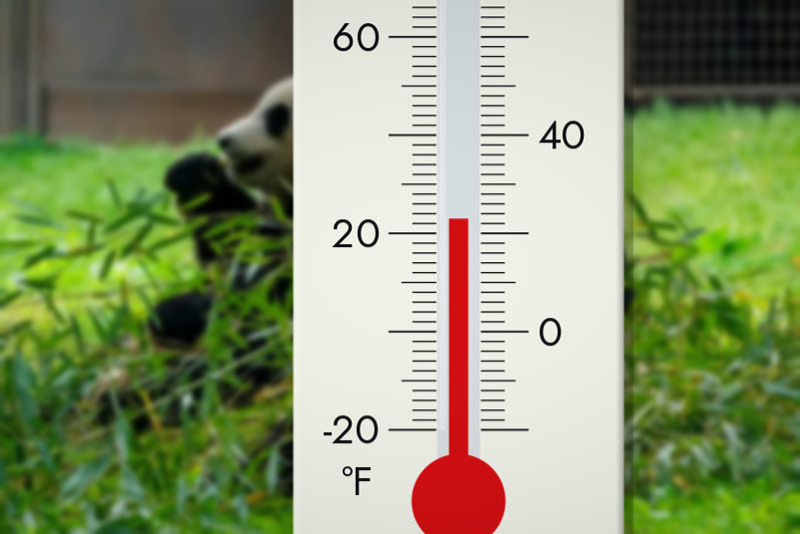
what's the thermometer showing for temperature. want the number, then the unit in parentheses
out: 23 (°F)
